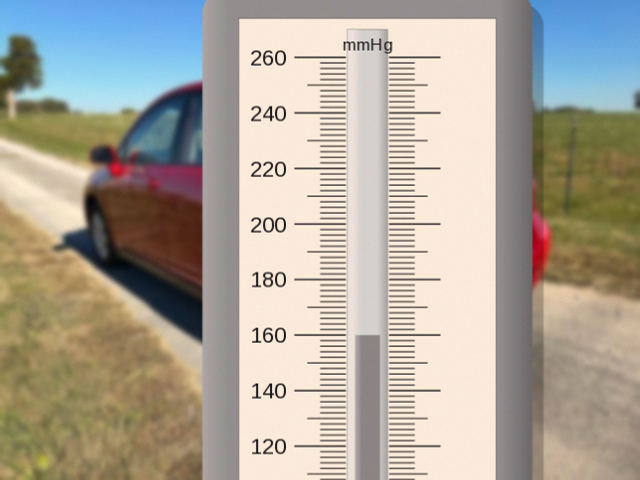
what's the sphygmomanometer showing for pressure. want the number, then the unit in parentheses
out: 160 (mmHg)
